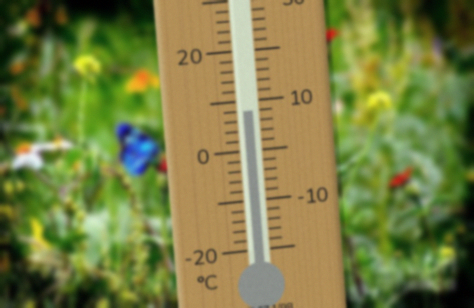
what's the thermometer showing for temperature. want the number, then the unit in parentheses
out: 8 (°C)
